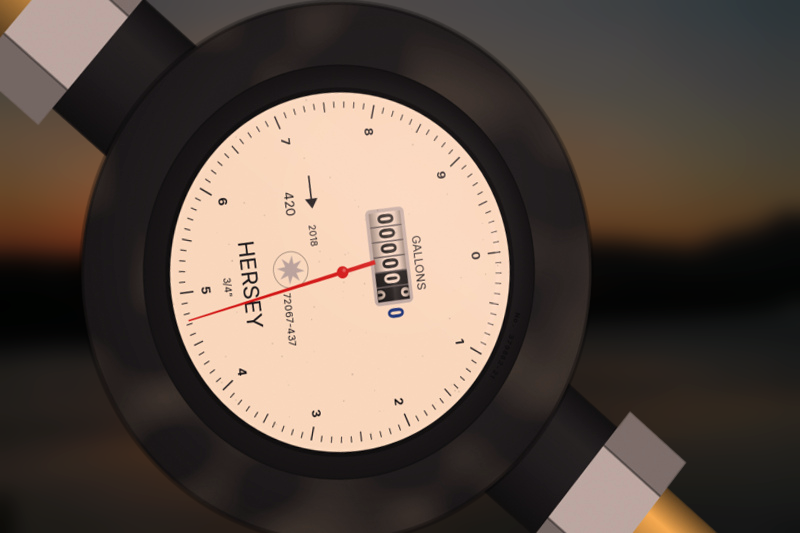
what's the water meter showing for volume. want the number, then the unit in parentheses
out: 84.7 (gal)
